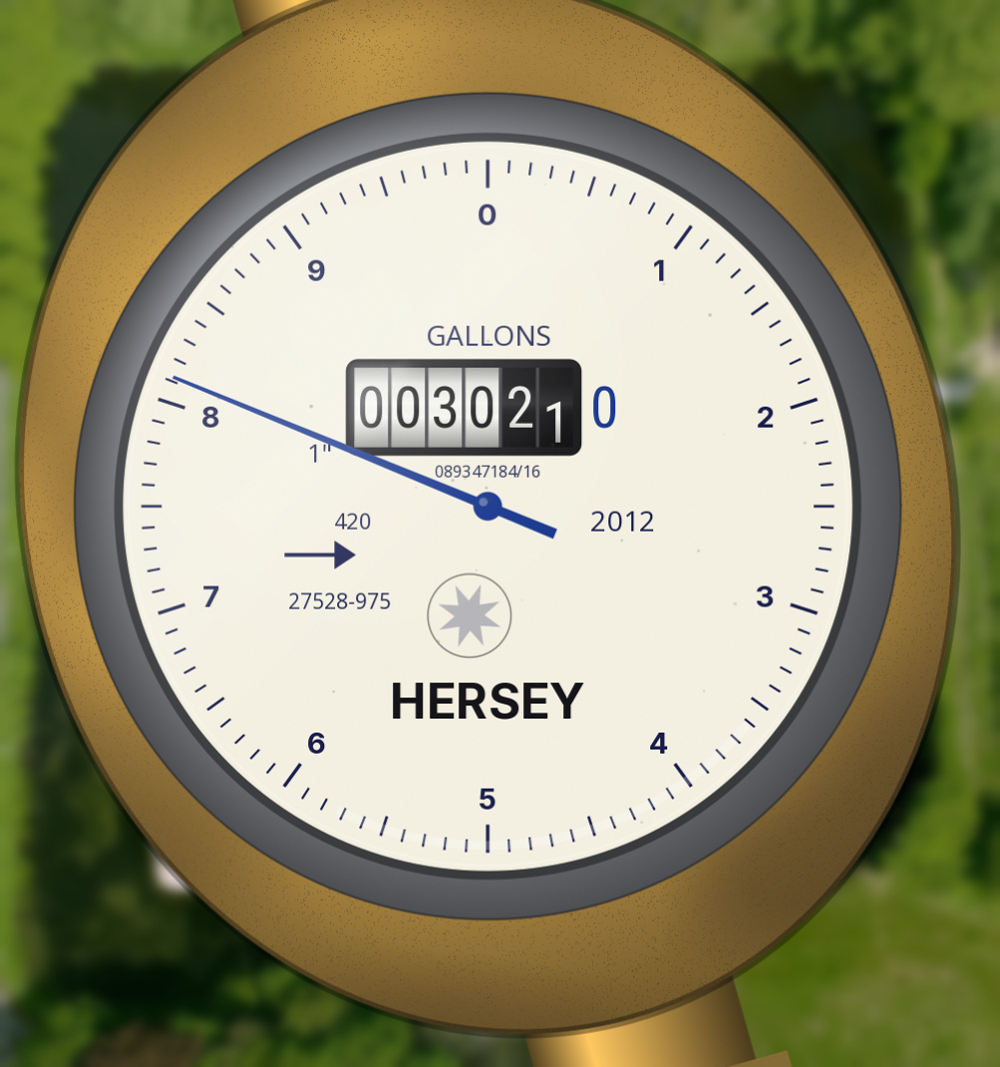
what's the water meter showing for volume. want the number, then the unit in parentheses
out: 30208.1 (gal)
